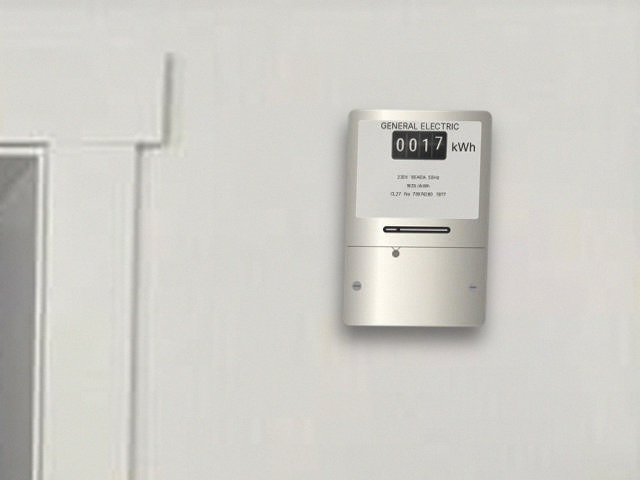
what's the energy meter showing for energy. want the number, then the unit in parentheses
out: 17 (kWh)
